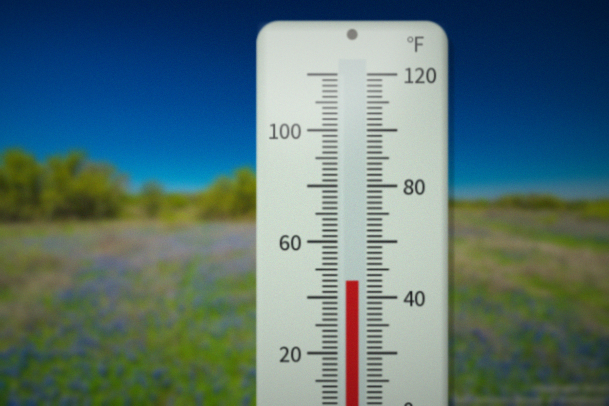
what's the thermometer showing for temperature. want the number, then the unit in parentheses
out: 46 (°F)
